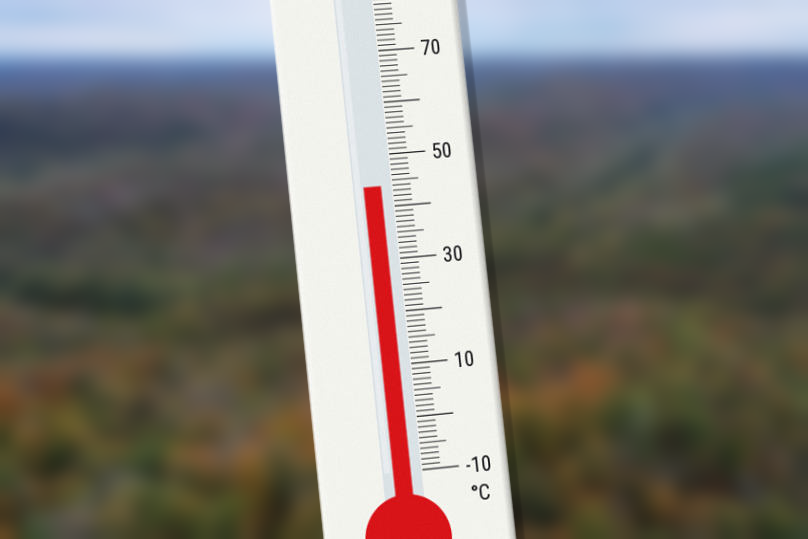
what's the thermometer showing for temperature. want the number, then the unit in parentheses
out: 44 (°C)
